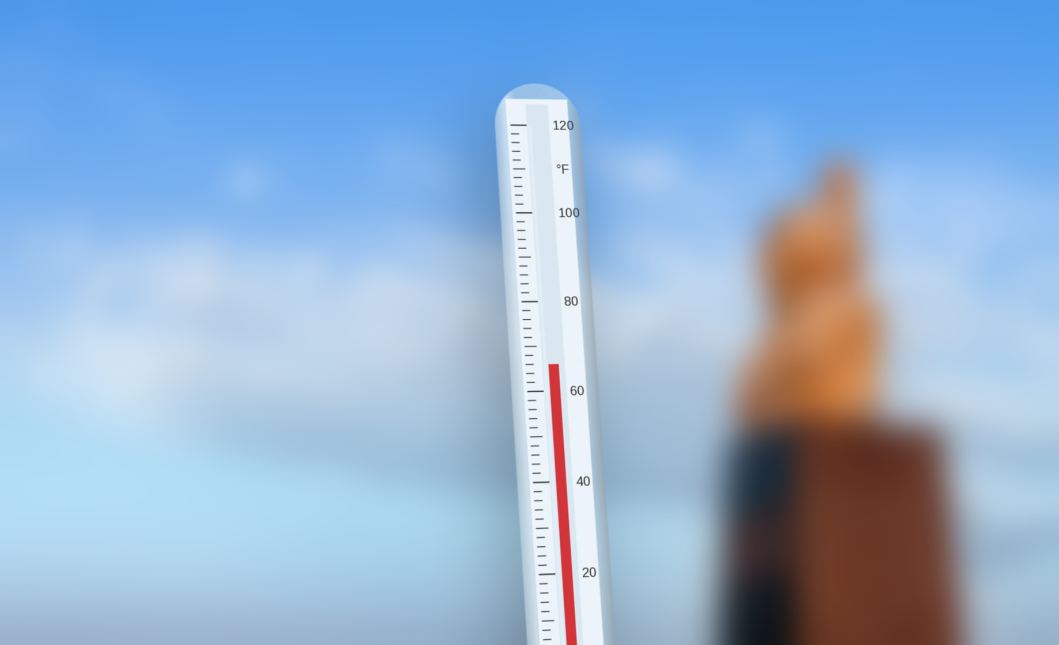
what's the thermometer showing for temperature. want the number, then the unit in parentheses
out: 66 (°F)
